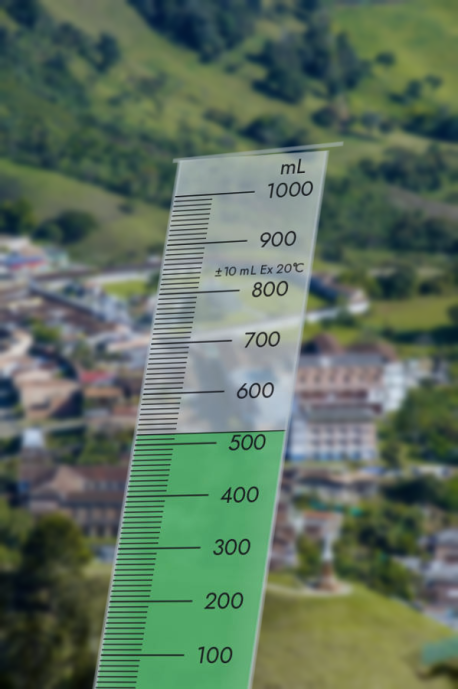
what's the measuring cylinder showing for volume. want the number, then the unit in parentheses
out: 520 (mL)
